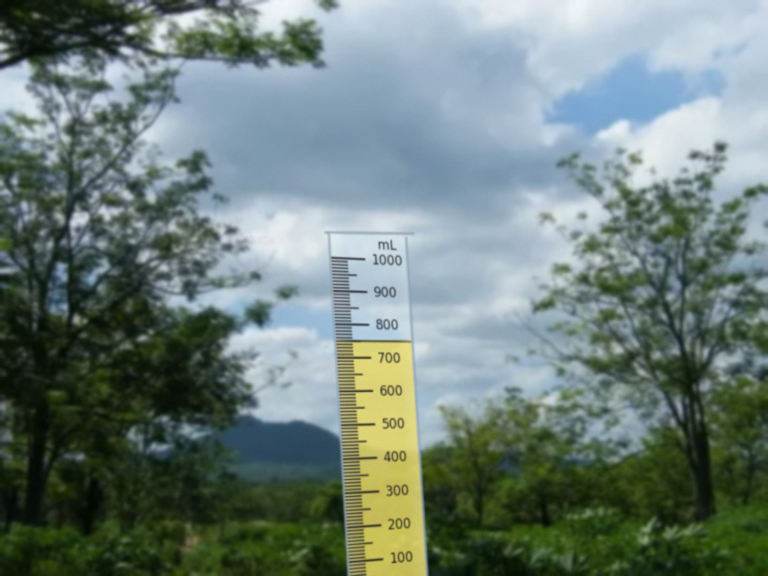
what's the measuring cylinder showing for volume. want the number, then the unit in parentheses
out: 750 (mL)
